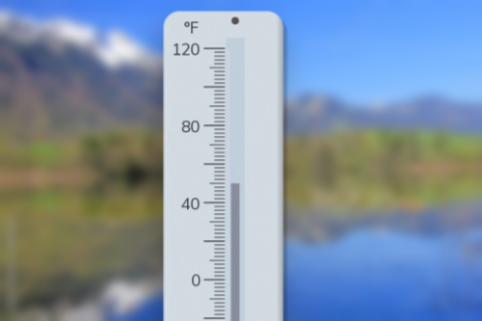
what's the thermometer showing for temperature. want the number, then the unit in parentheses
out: 50 (°F)
